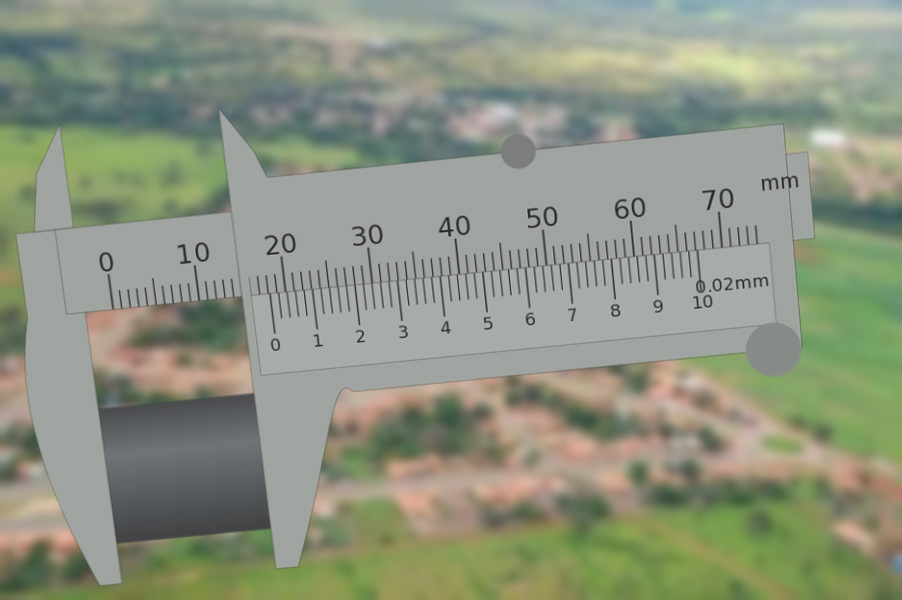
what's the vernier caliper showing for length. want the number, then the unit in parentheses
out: 18.2 (mm)
